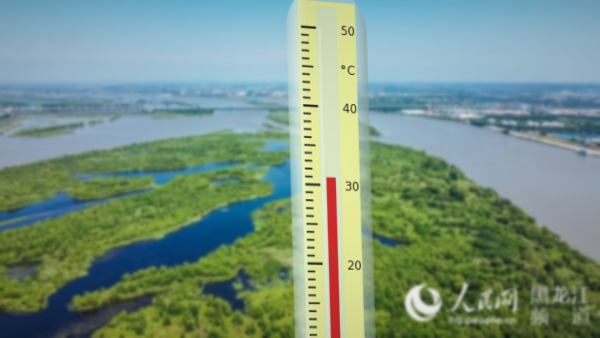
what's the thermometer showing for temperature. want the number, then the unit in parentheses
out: 31 (°C)
